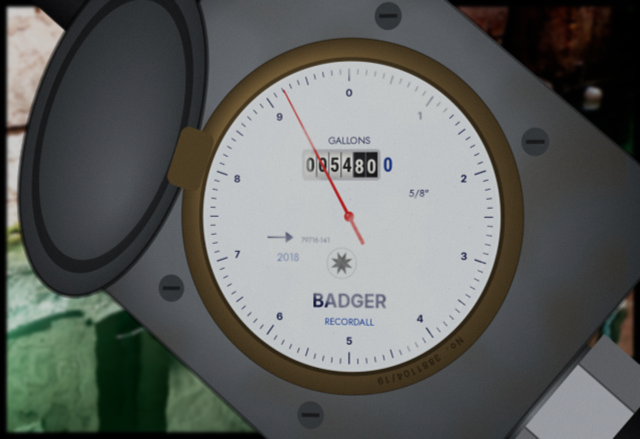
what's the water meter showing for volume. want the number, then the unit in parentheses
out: 54799.2 (gal)
